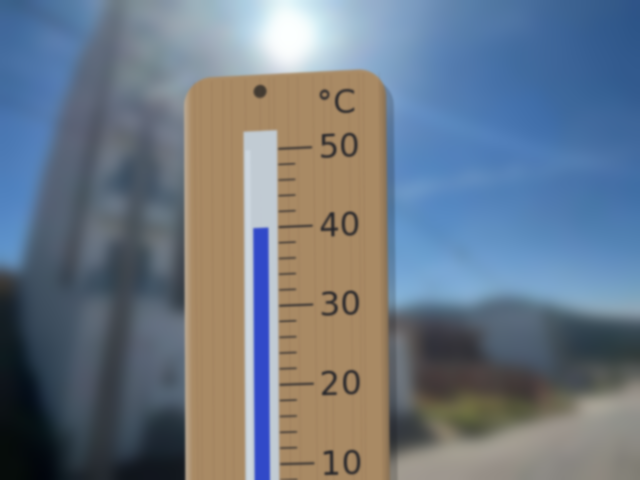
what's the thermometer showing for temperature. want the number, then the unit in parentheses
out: 40 (°C)
